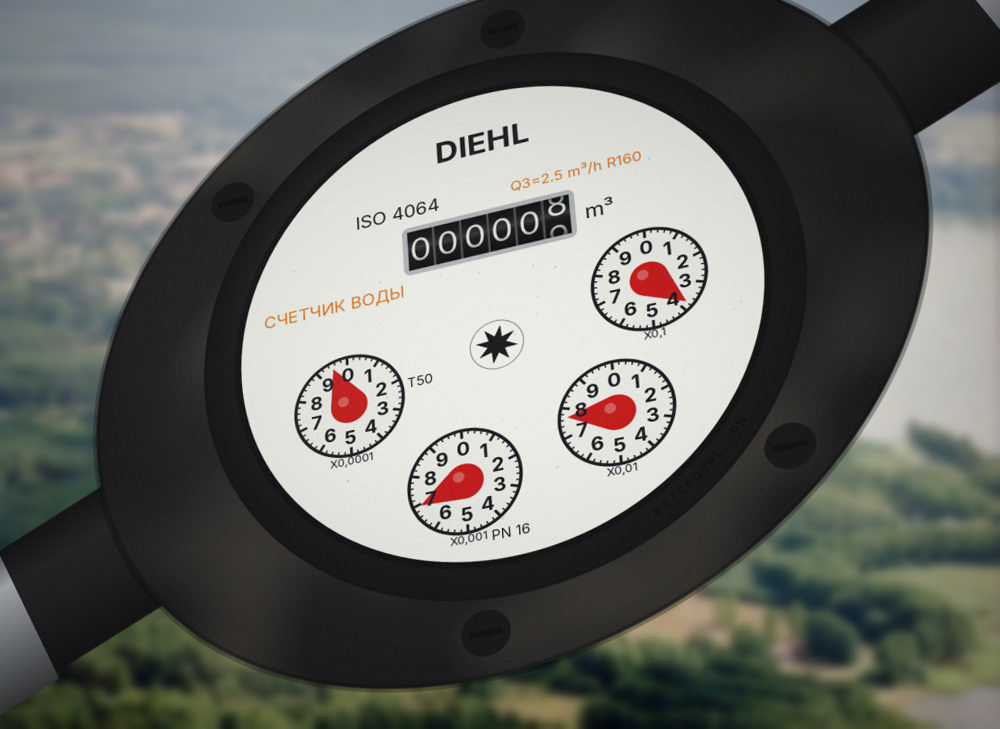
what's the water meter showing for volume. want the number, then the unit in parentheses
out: 8.3769 (m³)
